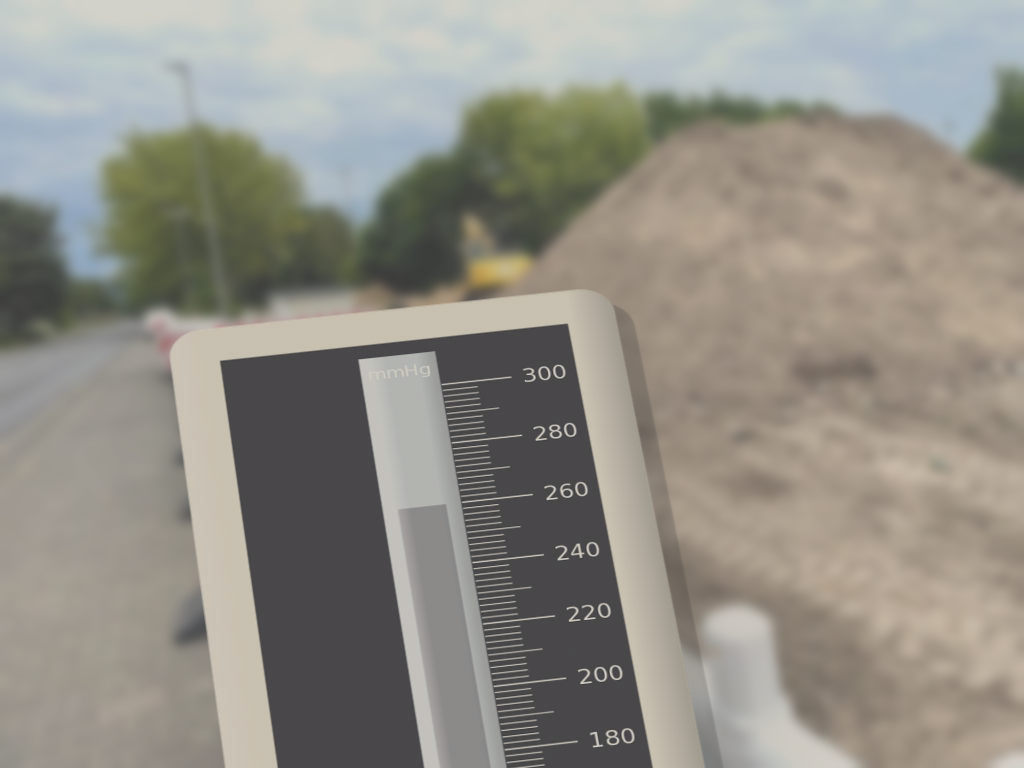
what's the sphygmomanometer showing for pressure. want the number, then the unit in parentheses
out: 260 (mmHg)
